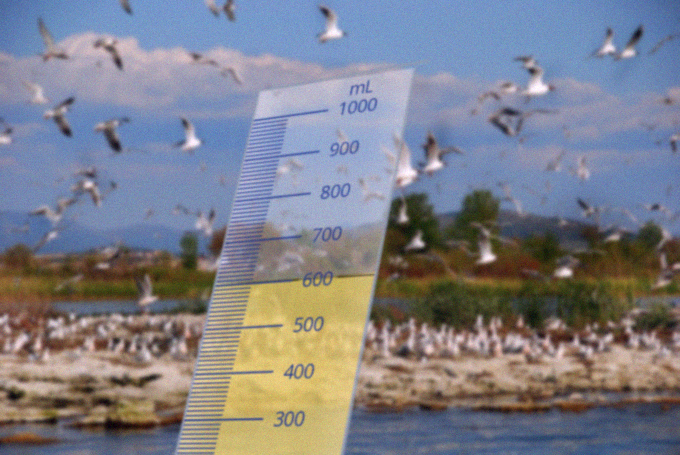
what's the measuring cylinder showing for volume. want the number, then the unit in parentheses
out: 600 (mL)
